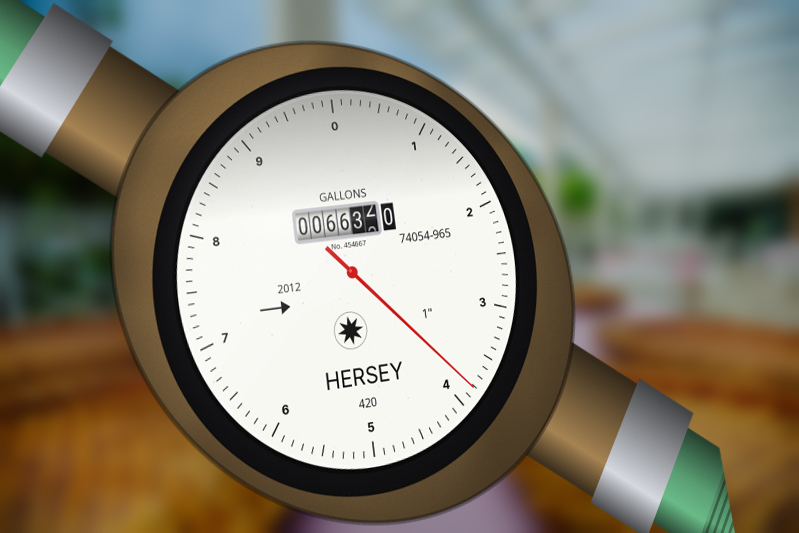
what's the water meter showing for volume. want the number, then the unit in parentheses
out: 66323.8 (gal)
